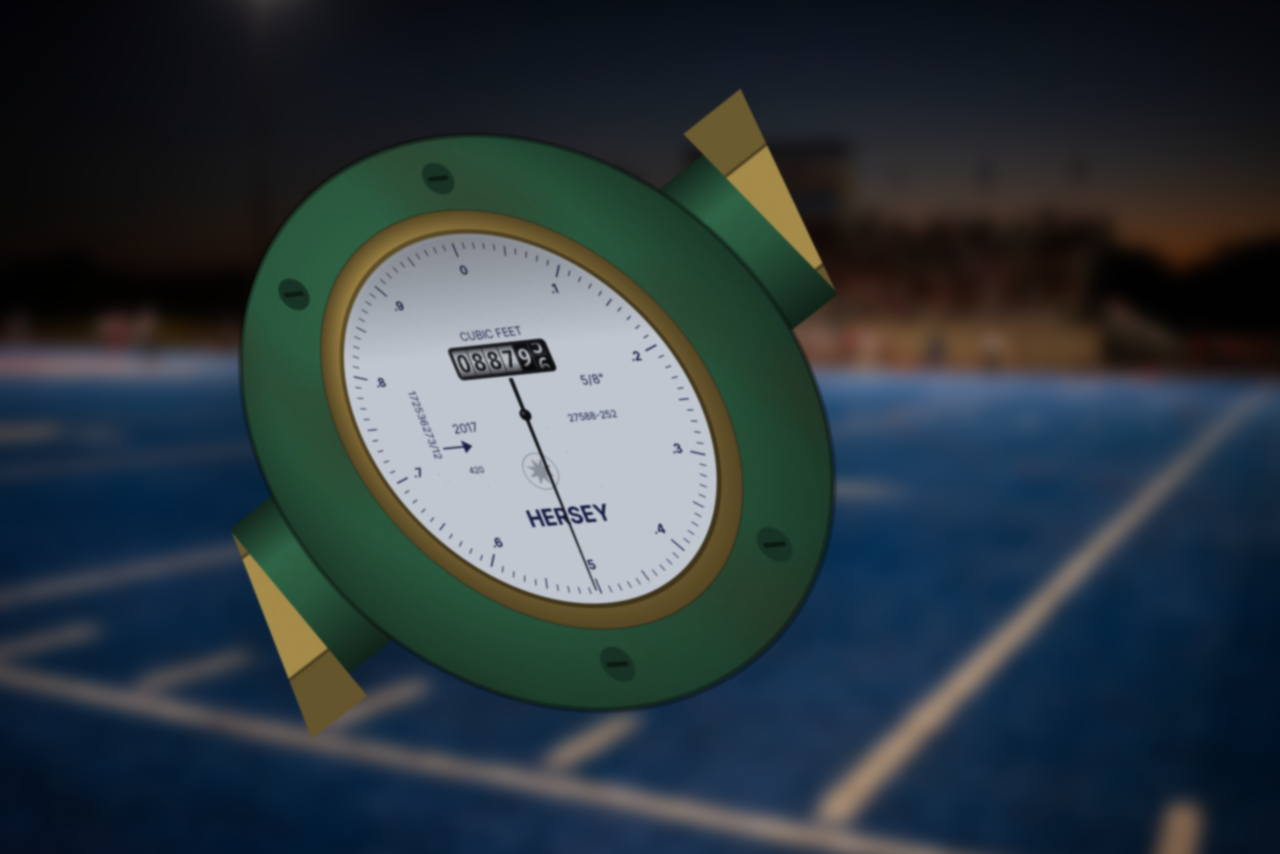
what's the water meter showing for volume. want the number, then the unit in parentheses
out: 88795.50 (ft³)
